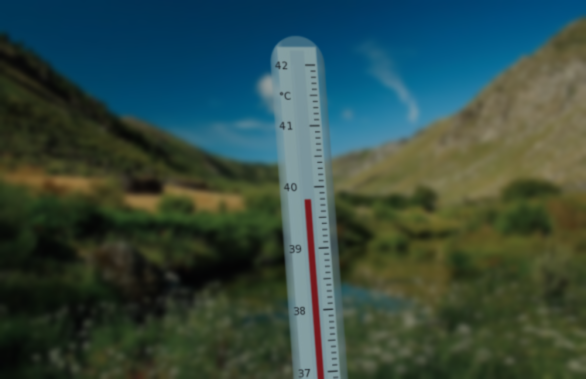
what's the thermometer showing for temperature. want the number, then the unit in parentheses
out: 39.8 (°C)
